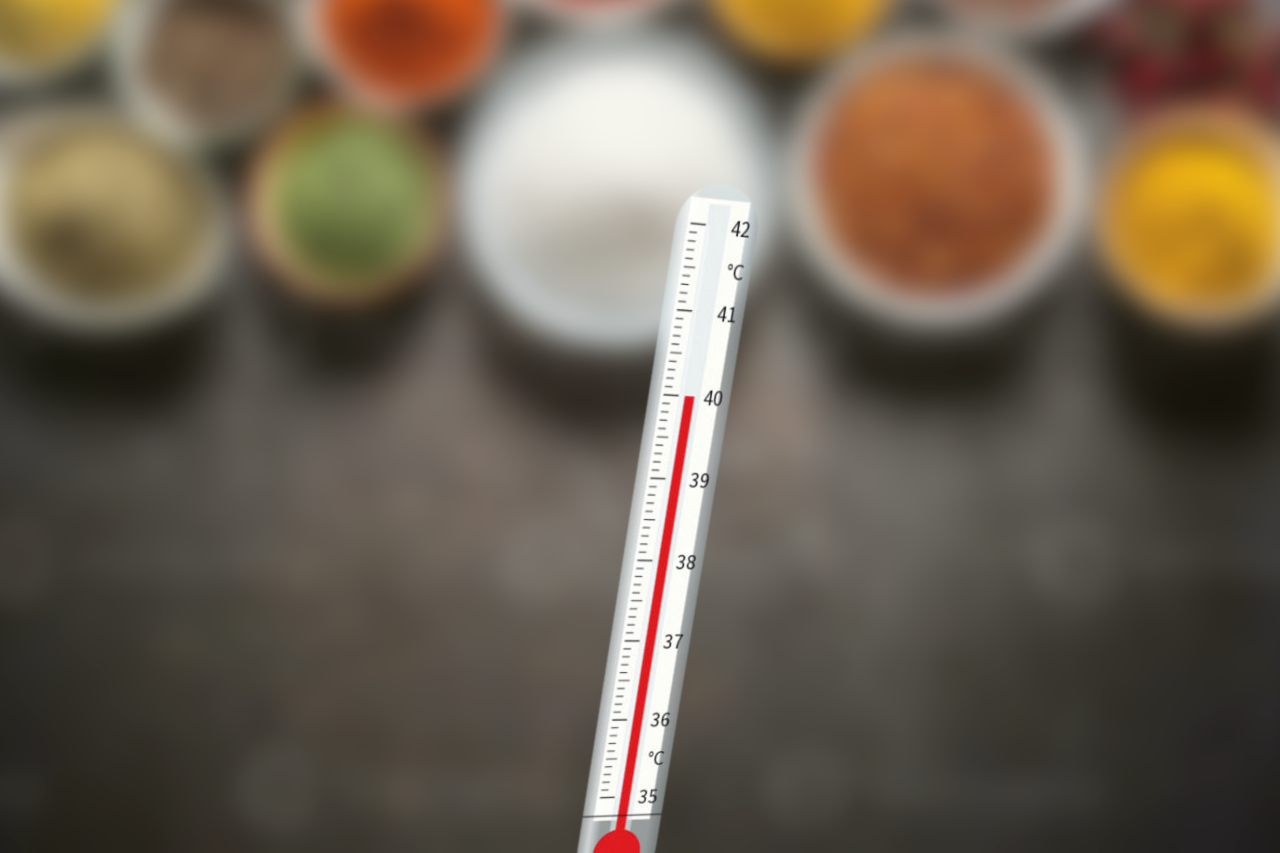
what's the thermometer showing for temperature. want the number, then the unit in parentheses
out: 40 (°C)
